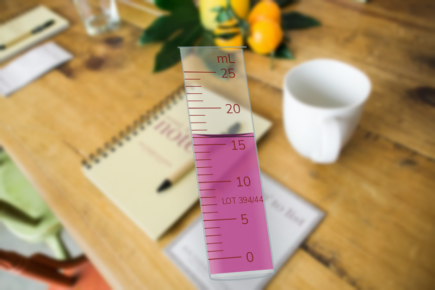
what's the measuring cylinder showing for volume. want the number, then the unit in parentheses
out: 16 (mL)
